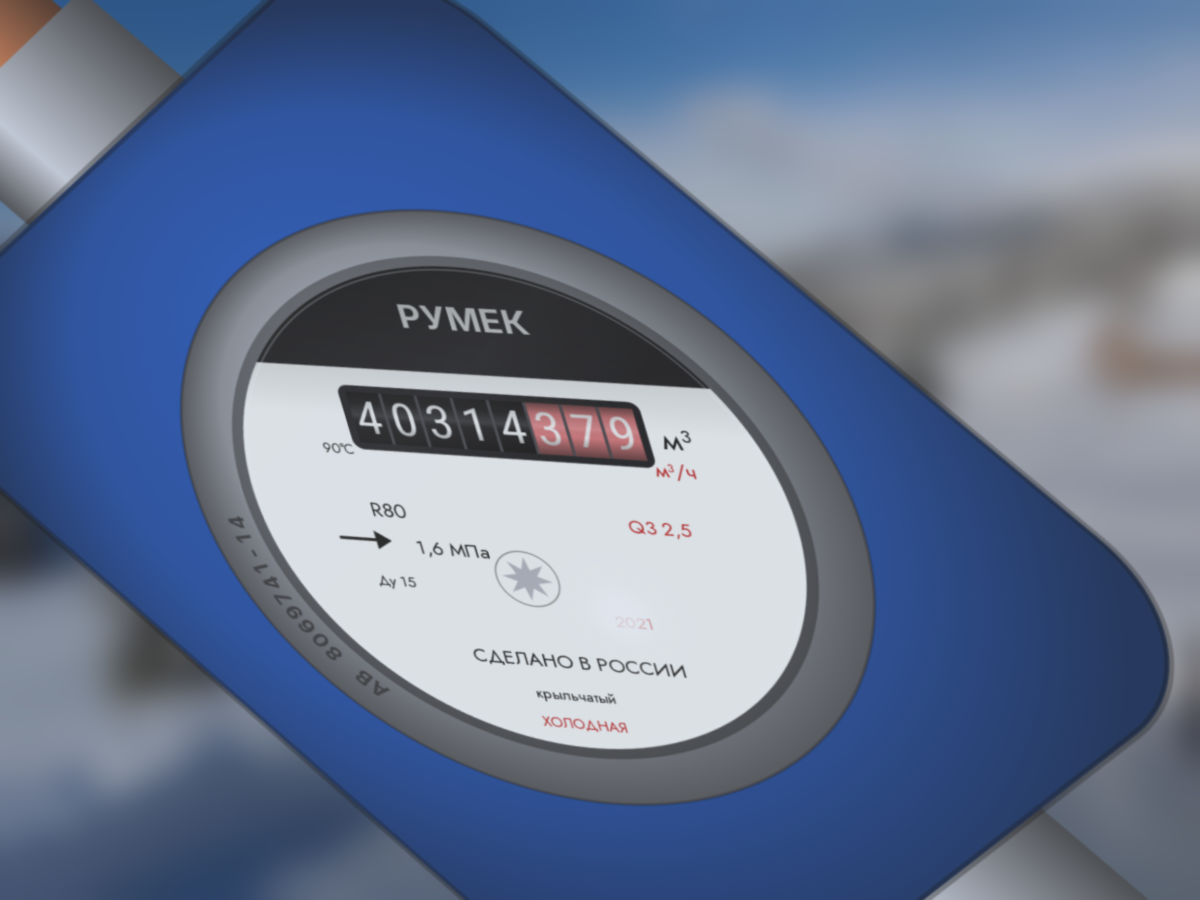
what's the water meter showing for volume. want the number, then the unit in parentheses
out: 40314.379 (m³)
